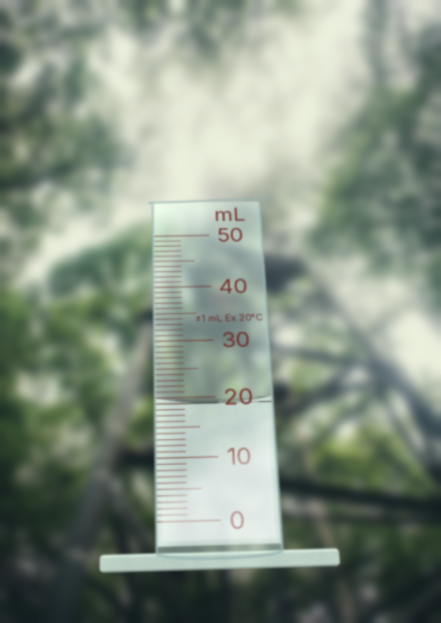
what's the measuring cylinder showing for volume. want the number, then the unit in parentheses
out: 19 (mL)
